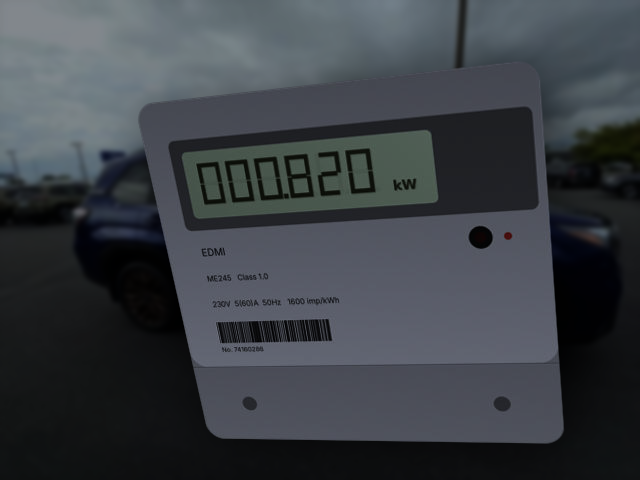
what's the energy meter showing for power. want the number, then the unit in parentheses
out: 0.820 (kW)
